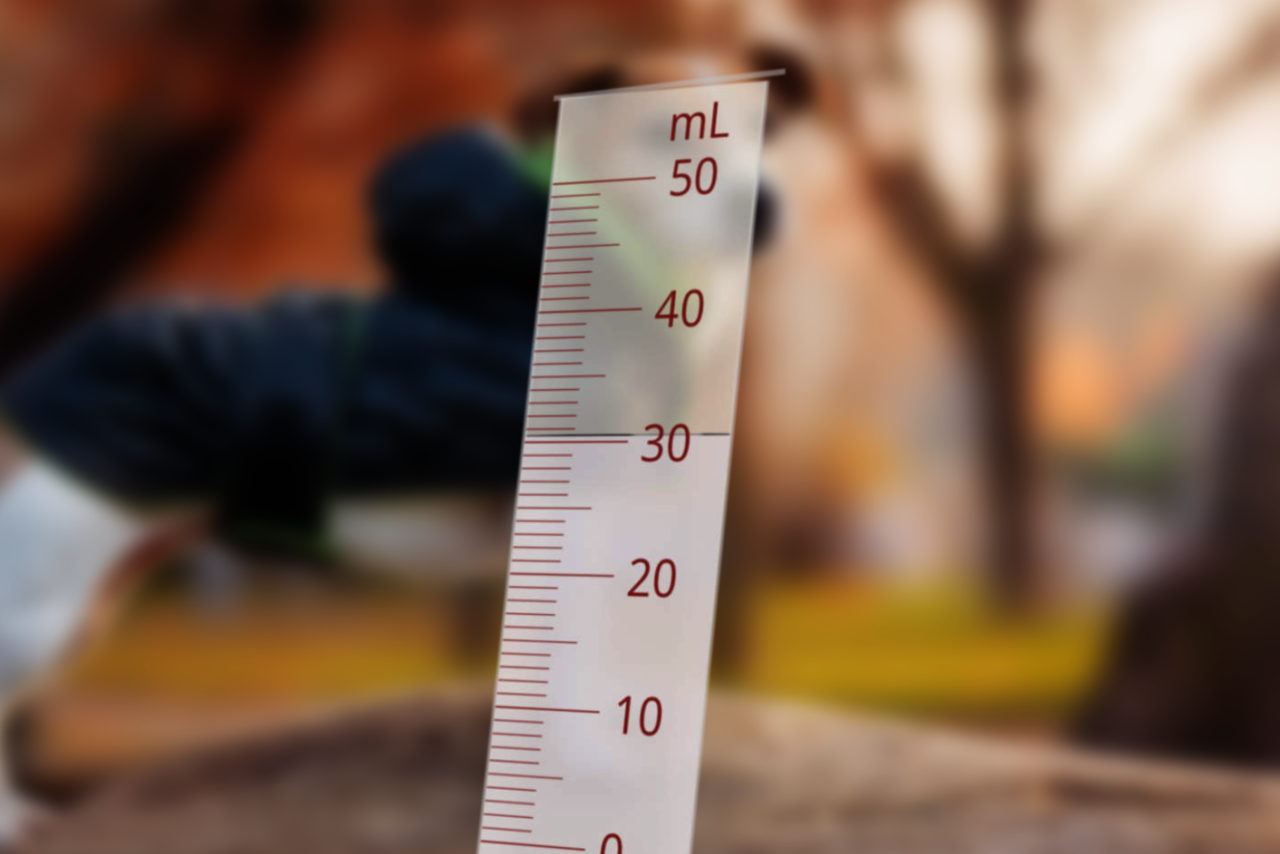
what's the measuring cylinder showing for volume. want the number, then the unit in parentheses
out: 30.5 (mL)
